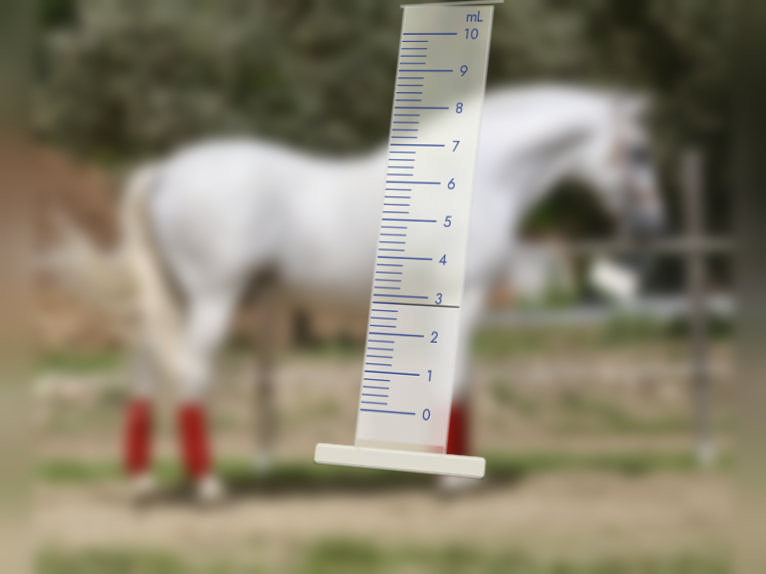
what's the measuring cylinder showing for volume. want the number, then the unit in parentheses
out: 2.8 (mL)
